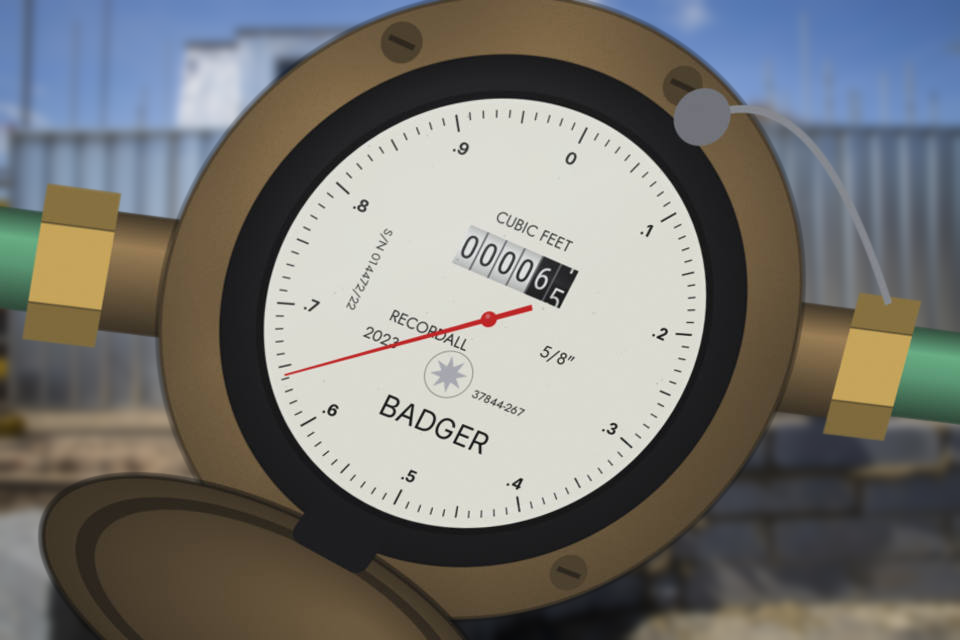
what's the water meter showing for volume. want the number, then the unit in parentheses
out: 64.64 (ft³)
